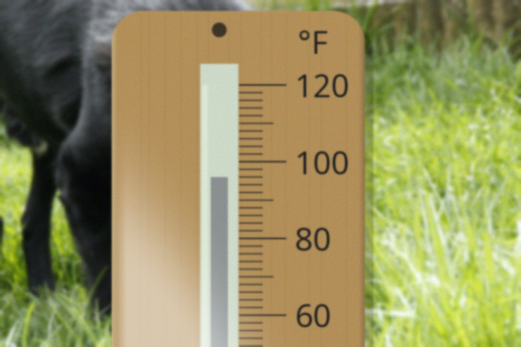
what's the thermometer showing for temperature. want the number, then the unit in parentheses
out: 96 (°F)
